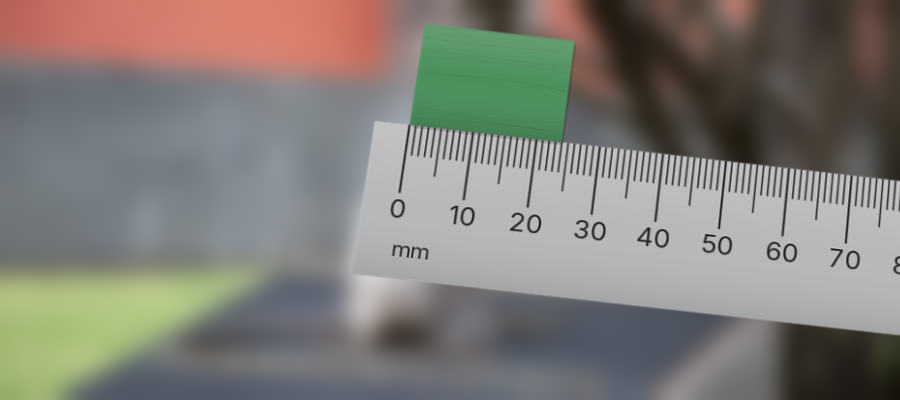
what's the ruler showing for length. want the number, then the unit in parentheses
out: 24 (mm)
